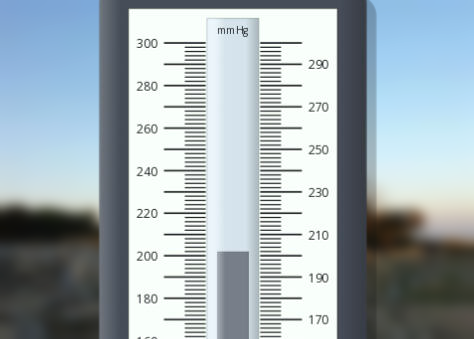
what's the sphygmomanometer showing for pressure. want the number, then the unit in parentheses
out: 202 (mmHg)
